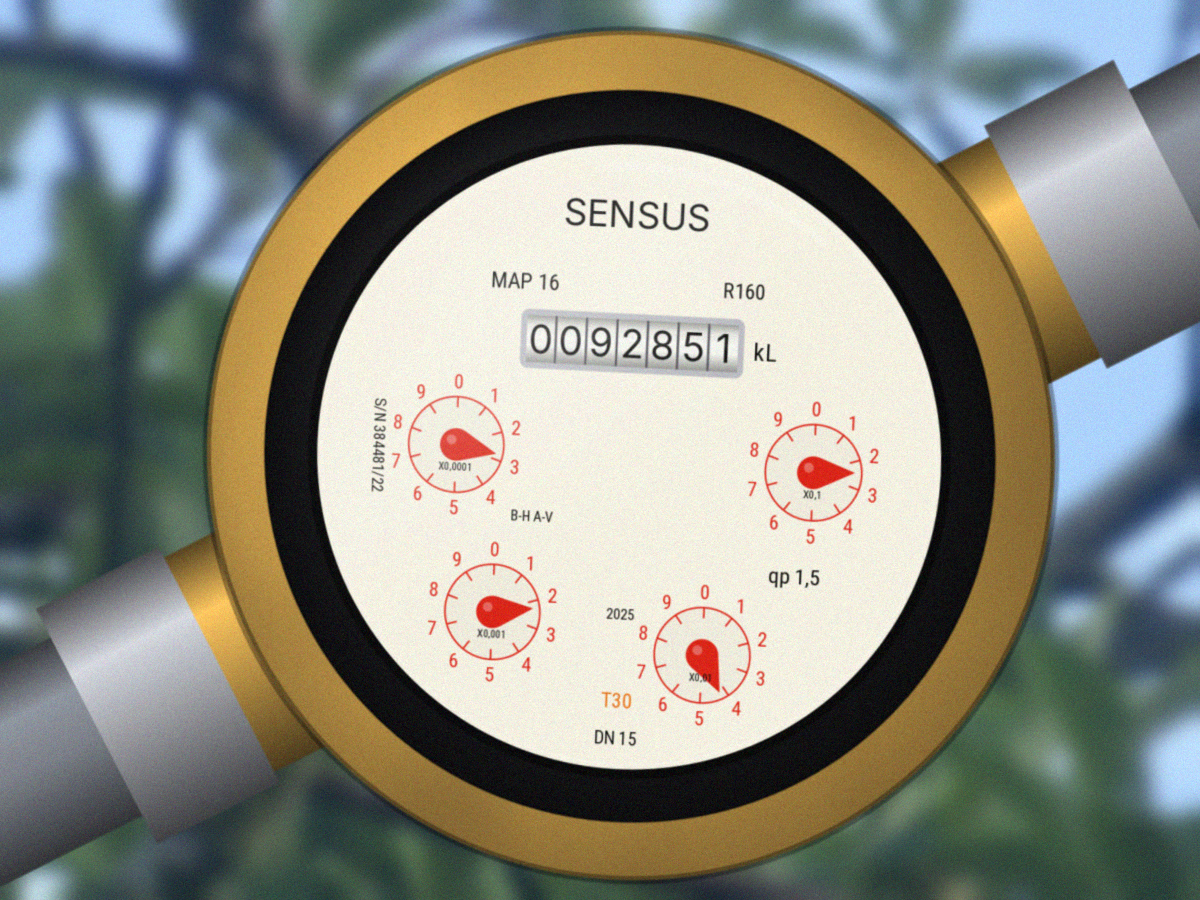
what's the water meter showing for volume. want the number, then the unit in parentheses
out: 92851.2422 (kL)
